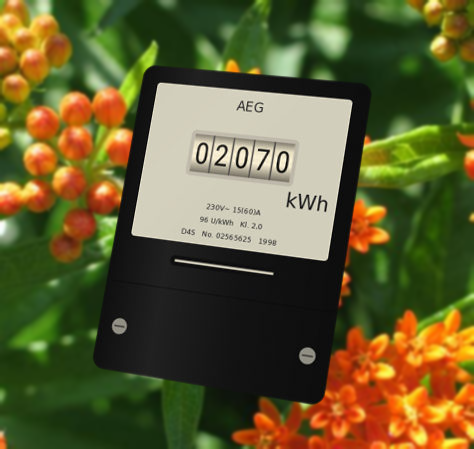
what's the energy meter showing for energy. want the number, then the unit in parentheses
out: 2070 (kWh)
